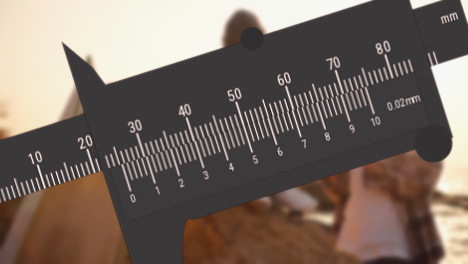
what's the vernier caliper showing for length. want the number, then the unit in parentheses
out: 25.5 (mm)
